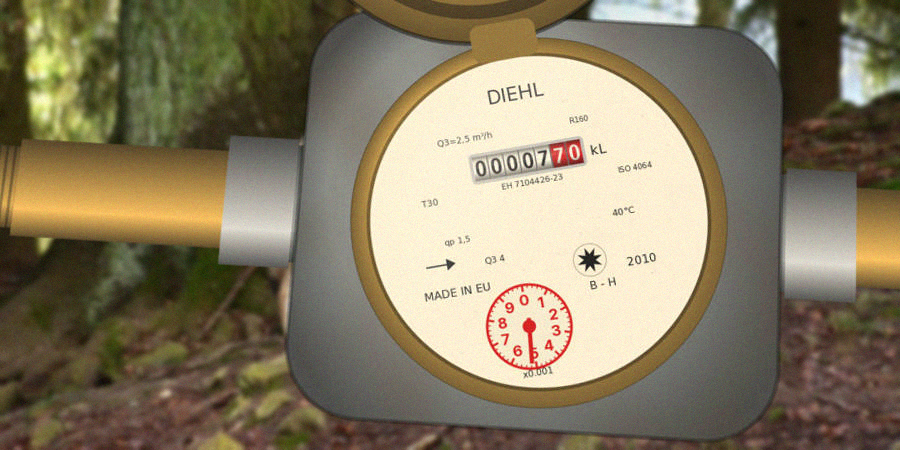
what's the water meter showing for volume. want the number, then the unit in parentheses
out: 7.705 (kL)
